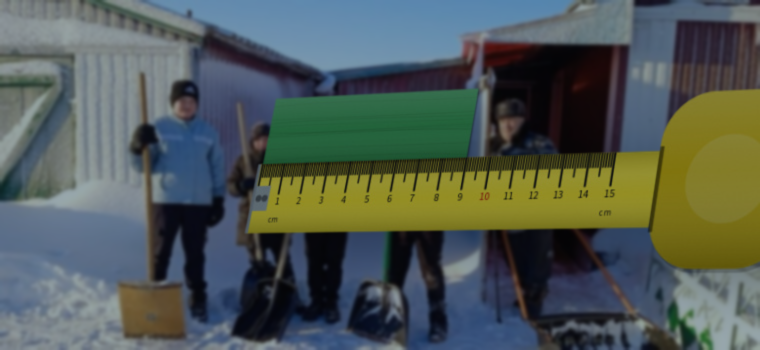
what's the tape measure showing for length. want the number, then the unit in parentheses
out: 9 (cm)
